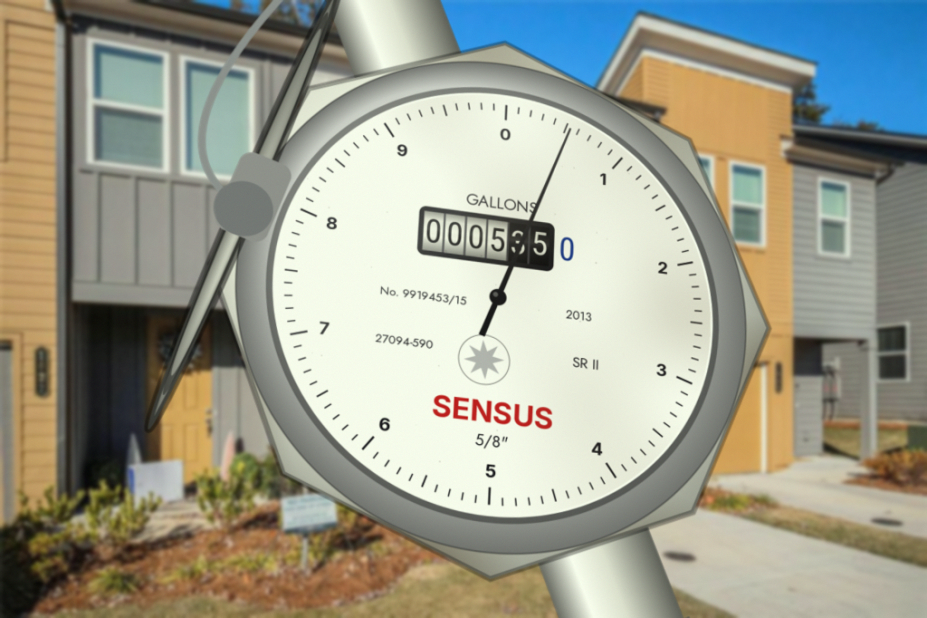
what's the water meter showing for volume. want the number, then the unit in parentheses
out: 5350.5 (gal)
